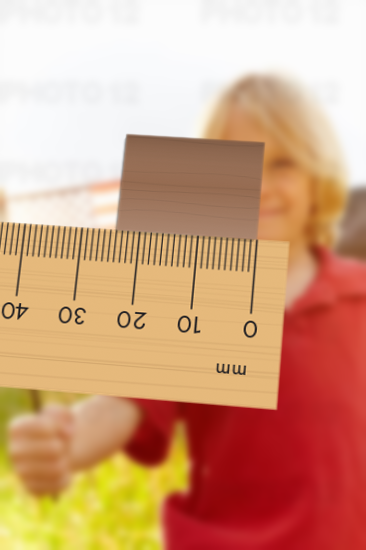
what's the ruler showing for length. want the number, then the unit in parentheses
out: 24 (mm)
